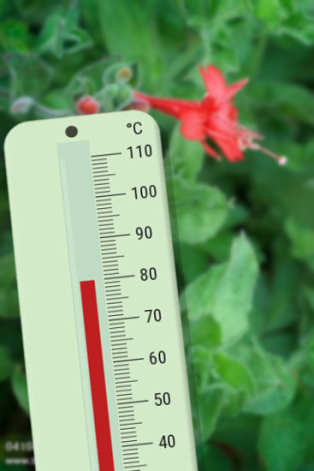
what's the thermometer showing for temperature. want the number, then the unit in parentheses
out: 80 (°C)
